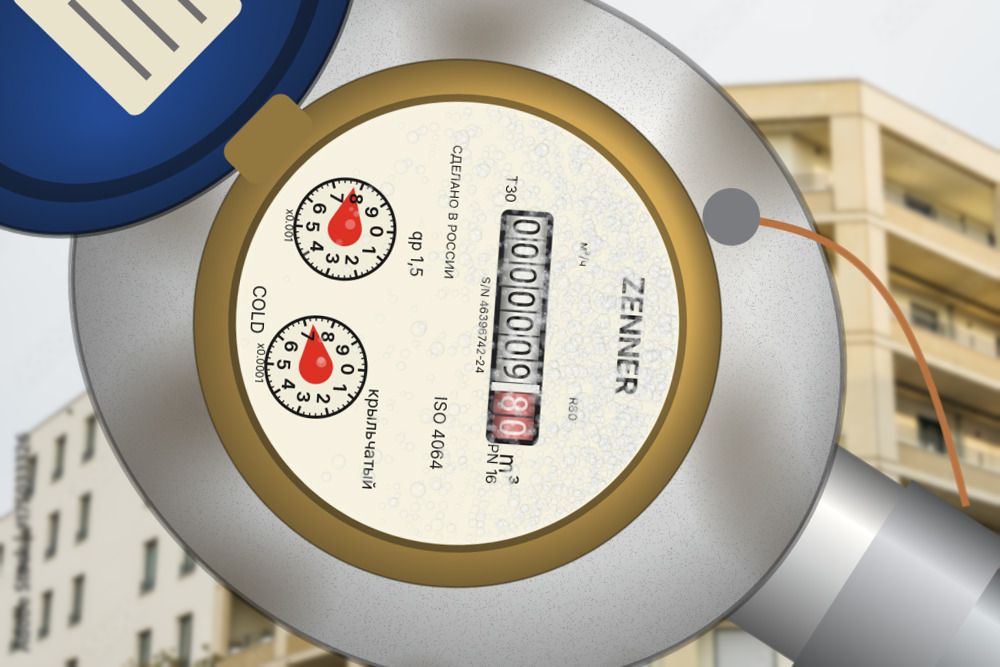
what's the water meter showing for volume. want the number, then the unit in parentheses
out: 9.8077 (m³)
